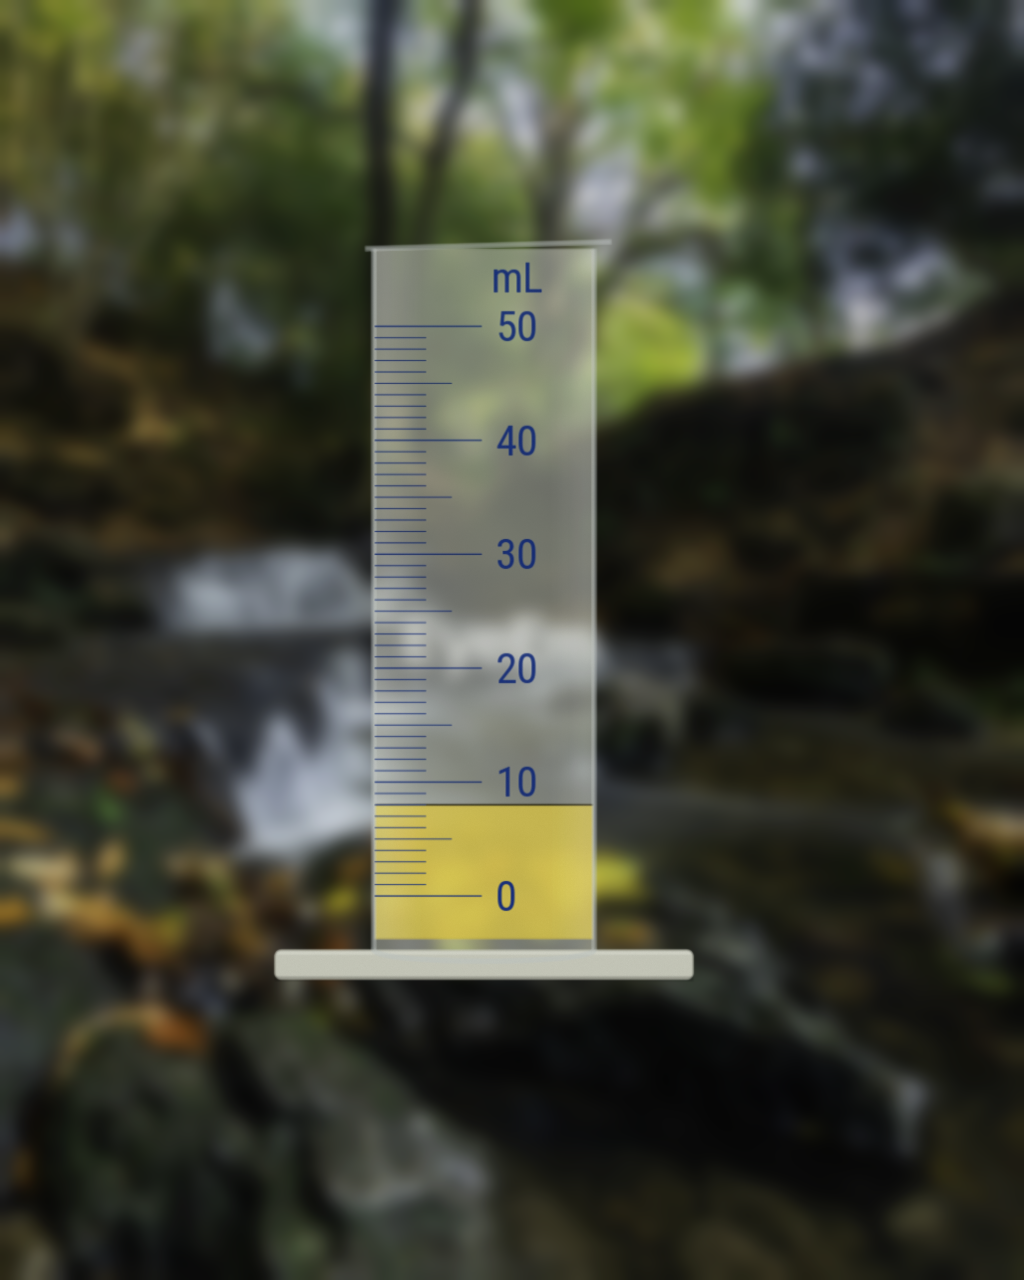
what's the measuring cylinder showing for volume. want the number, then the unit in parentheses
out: 8 (mL)
